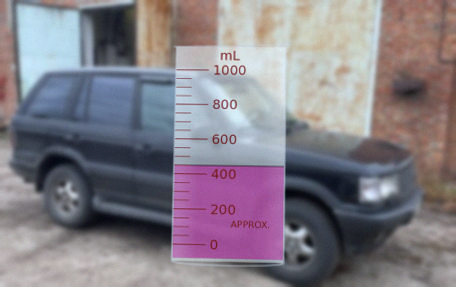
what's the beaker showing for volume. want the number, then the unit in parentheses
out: 450 (mL)
